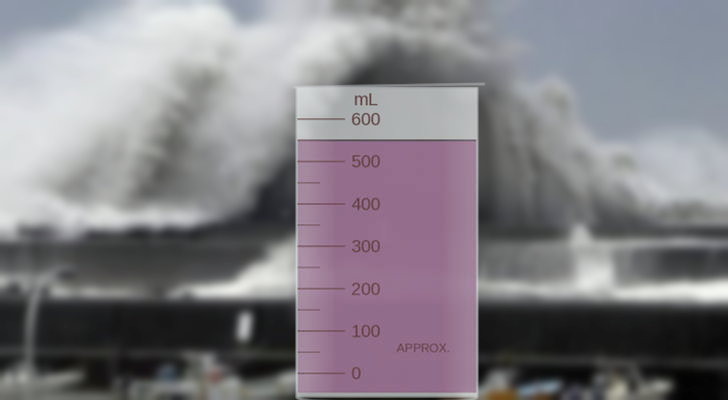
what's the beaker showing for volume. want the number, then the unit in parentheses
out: 550 (mL)
